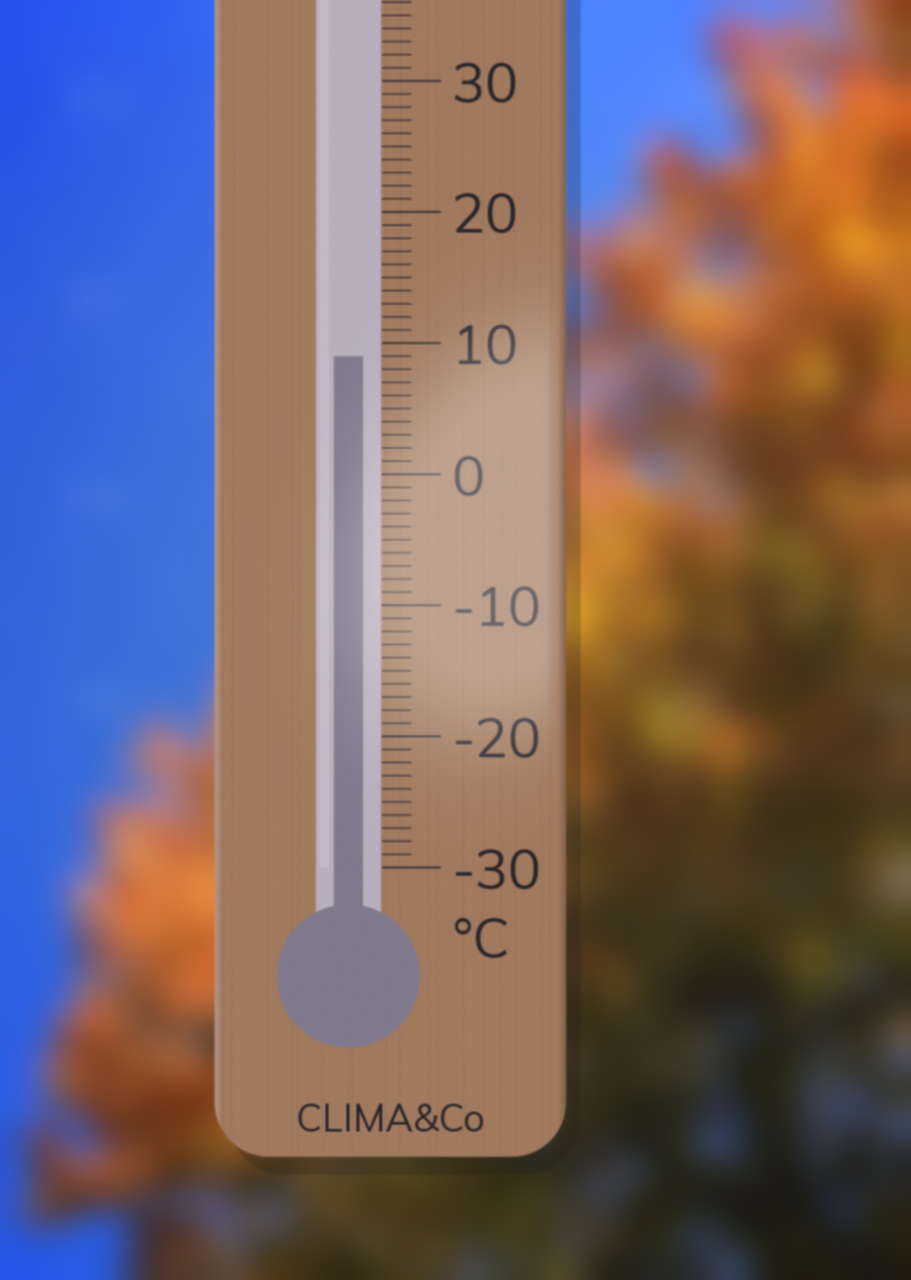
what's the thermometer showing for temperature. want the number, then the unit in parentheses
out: 9 (°C)
